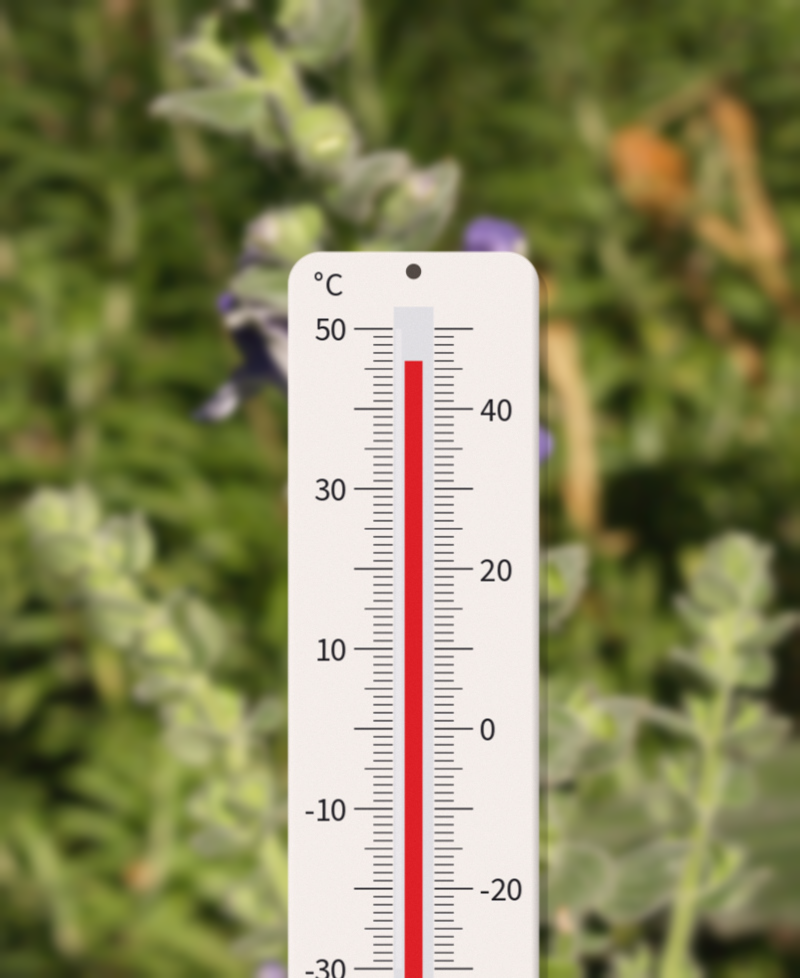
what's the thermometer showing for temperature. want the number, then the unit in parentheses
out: 46 (°C)
